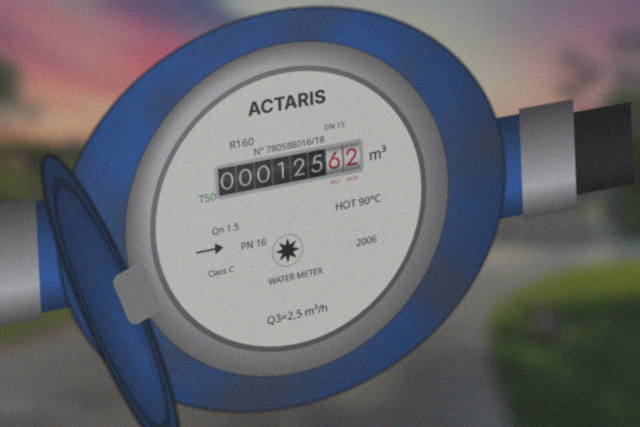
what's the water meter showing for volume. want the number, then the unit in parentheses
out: 125.62 (m³)
